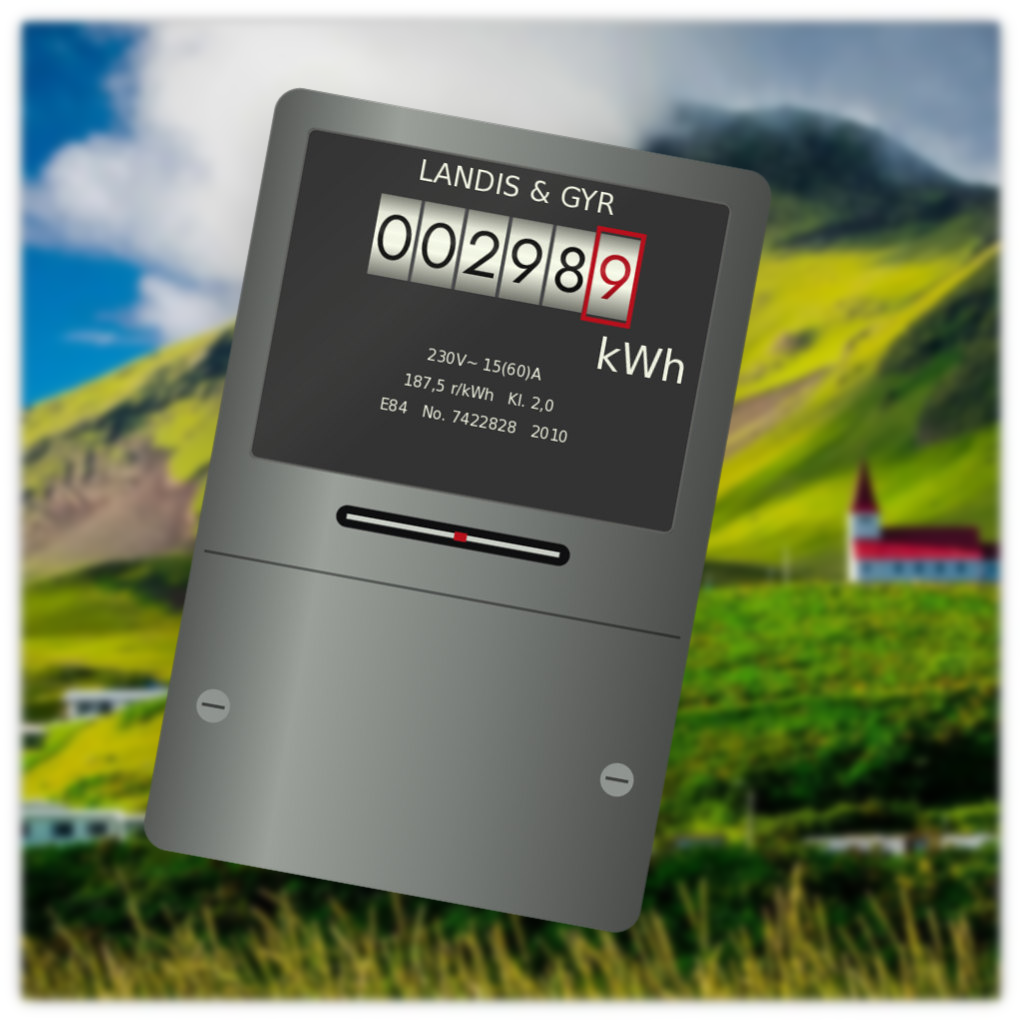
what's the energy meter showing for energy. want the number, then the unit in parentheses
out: 298.9 (kWh)
